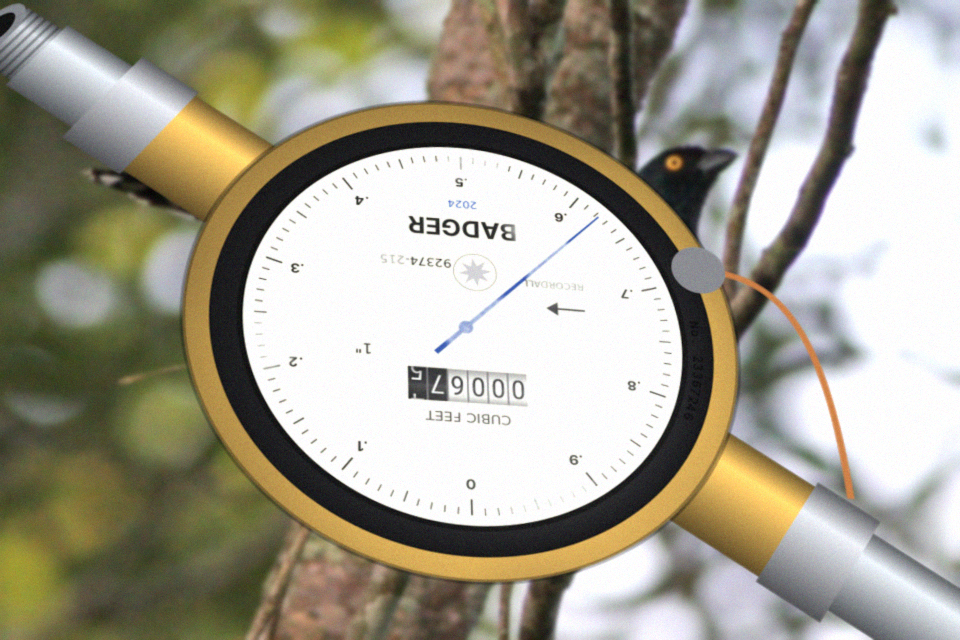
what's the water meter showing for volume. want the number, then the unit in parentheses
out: 674.62 (ft³)
